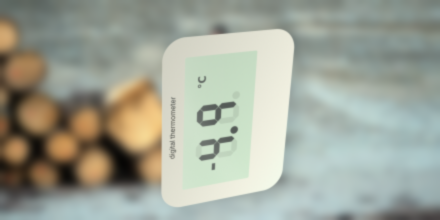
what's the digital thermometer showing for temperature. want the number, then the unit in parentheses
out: -4.9 (°C)
